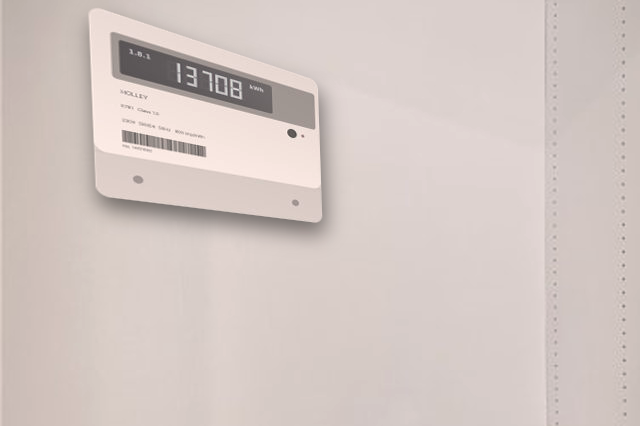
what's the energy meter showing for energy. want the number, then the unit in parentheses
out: 13708 (kWh)
